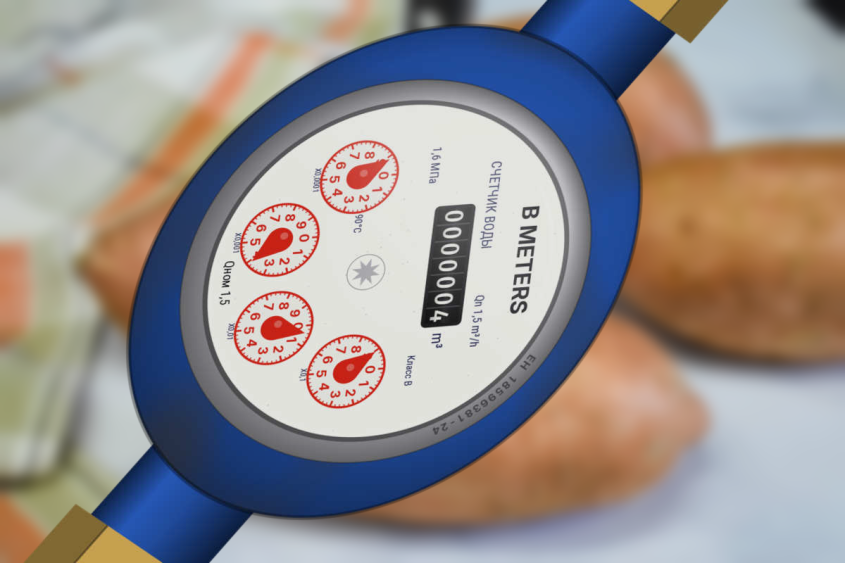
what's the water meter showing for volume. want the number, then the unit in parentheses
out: 3.9039 (m³)
